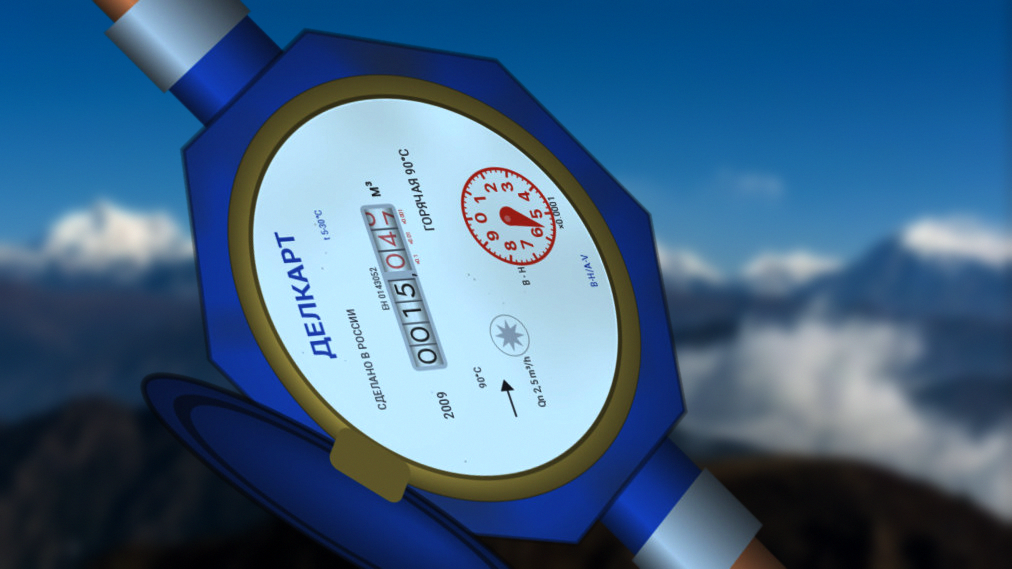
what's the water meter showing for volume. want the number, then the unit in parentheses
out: 15.0465 (m³)
